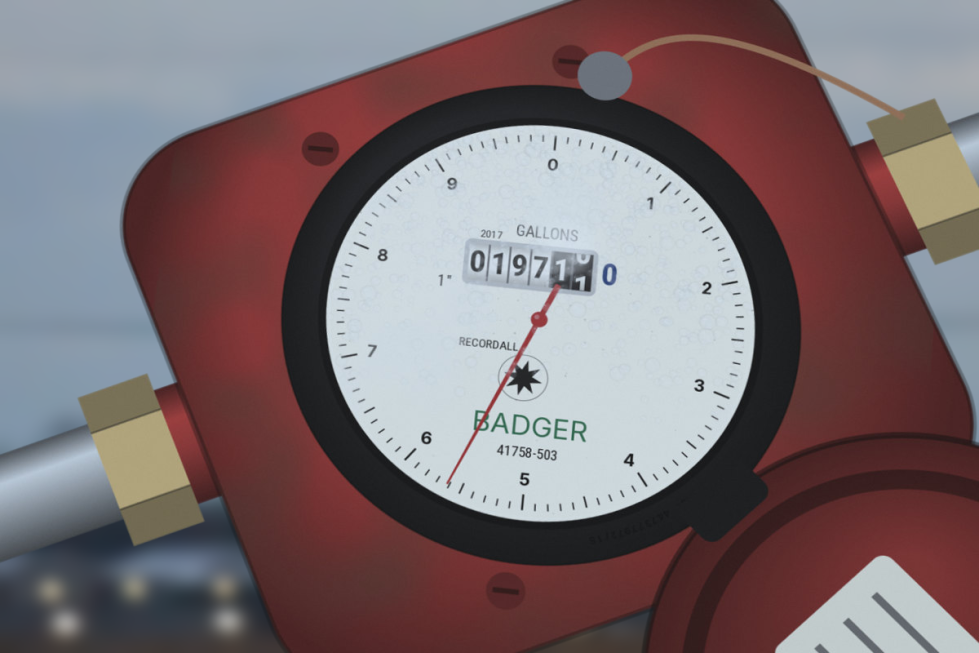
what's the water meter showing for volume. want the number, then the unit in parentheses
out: 197105.6 (gal)
